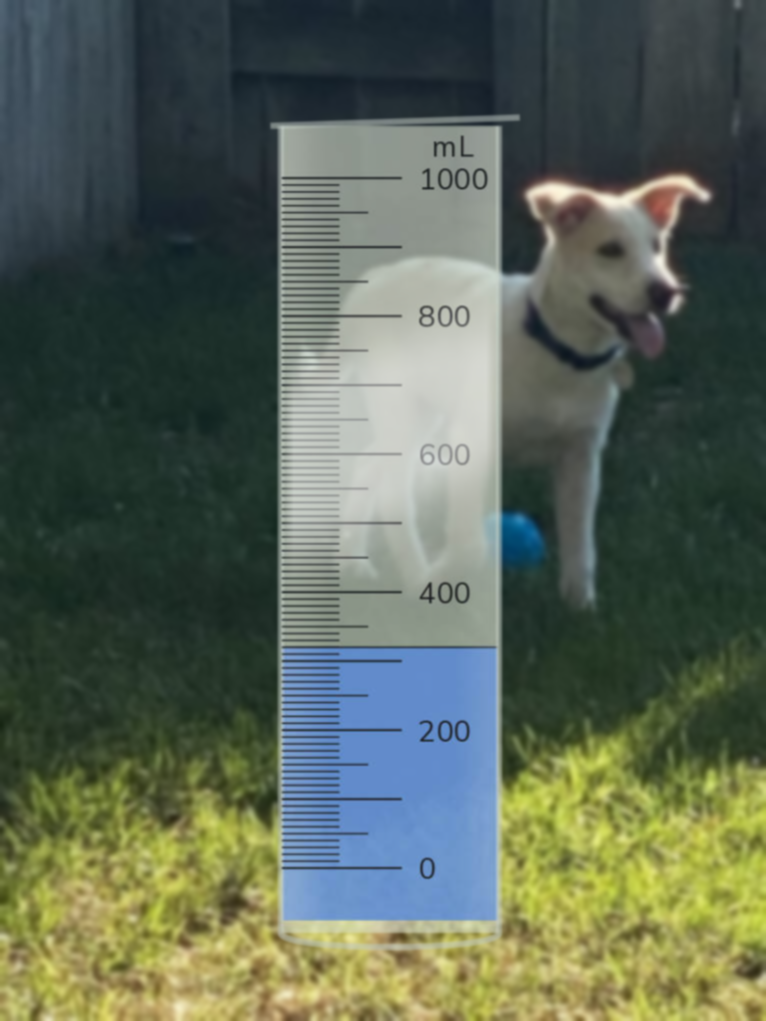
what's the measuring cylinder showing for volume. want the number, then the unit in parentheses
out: 320 (mL)
